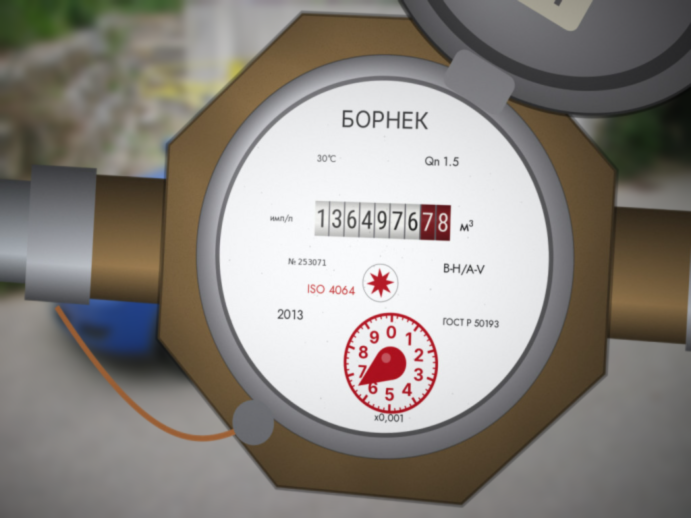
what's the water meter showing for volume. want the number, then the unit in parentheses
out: 1364976.786 (m³)
